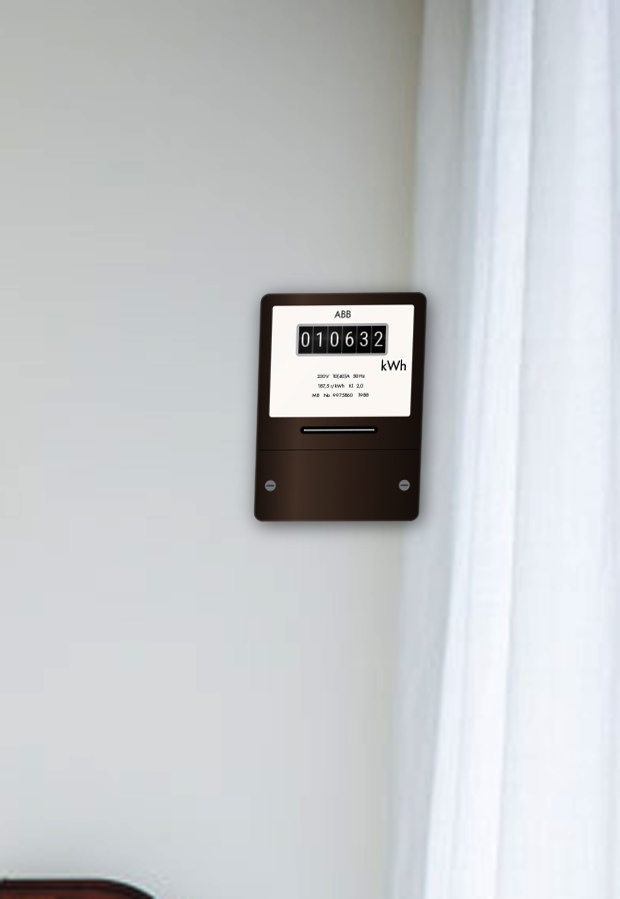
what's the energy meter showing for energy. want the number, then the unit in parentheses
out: 10632 (kWh)
